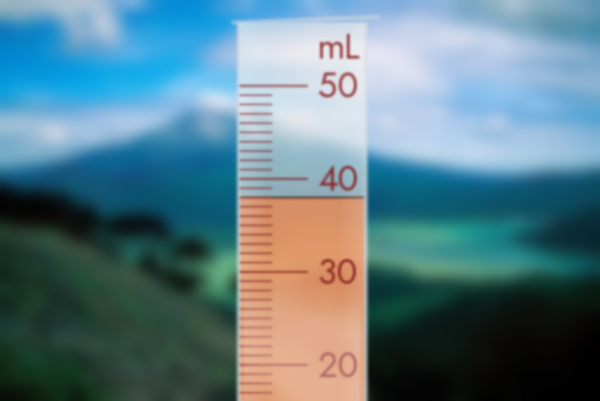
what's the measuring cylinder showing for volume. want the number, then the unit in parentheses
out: 38 (mL)
